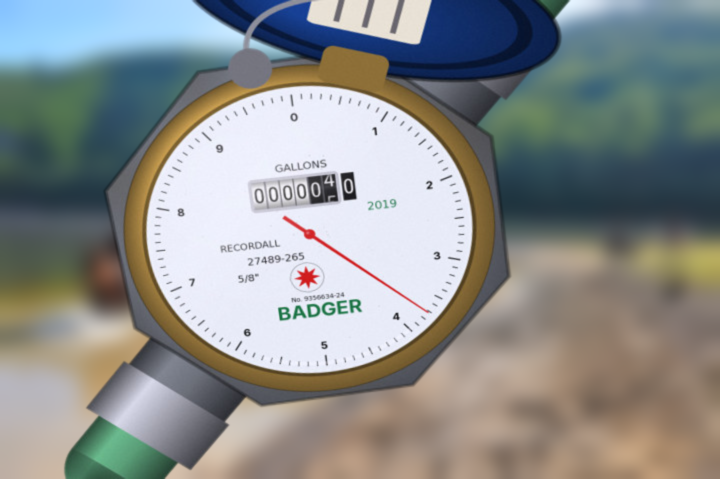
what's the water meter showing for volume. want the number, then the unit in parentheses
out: 43.7 (gal)
